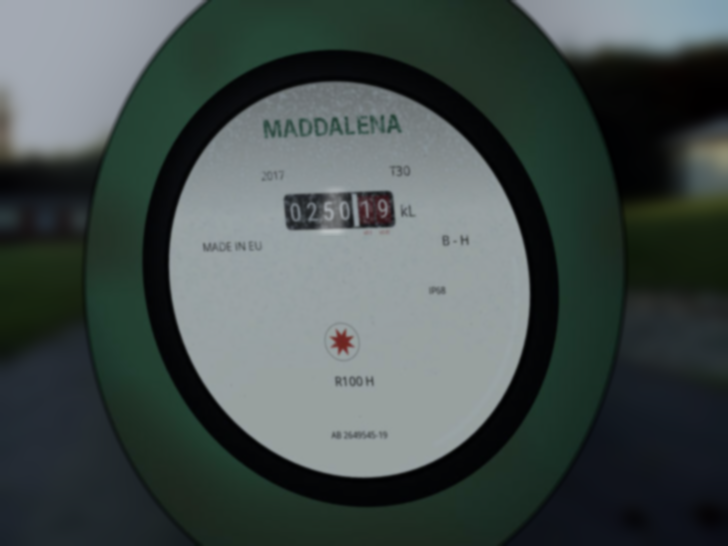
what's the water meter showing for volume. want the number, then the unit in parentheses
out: 250.19 (kL)
